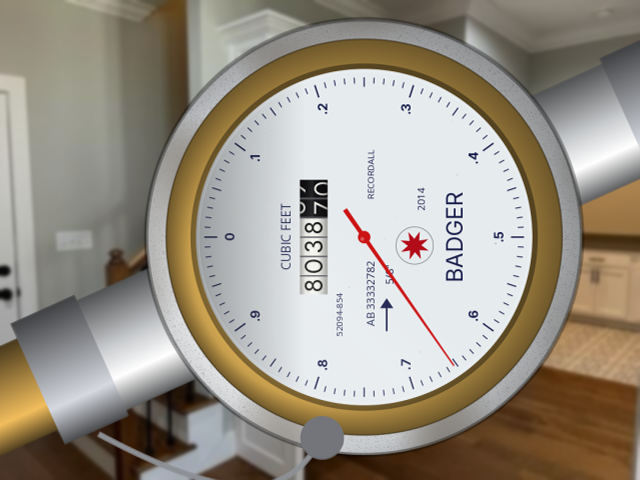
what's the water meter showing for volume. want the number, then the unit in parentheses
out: 803869.65 (ft³)
